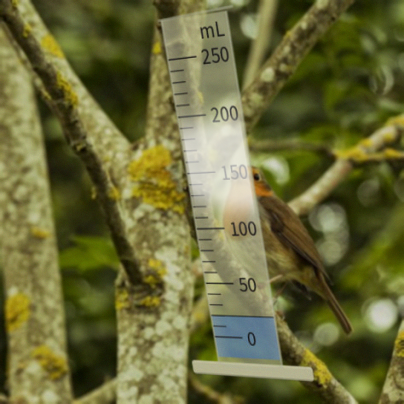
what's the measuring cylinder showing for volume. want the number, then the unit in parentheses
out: 20 (mL)
